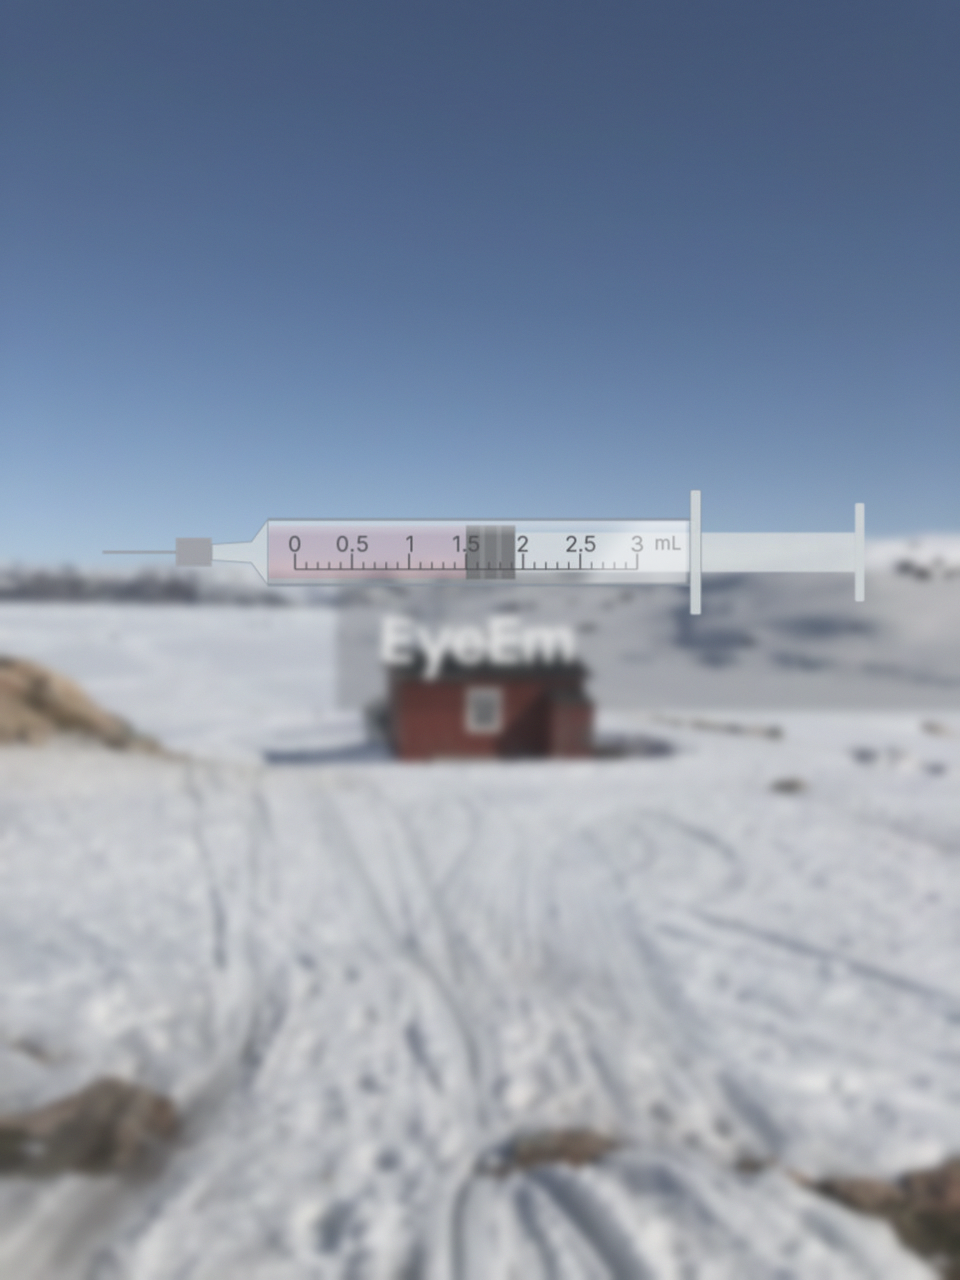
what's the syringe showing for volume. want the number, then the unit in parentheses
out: 1.5 (mL)
